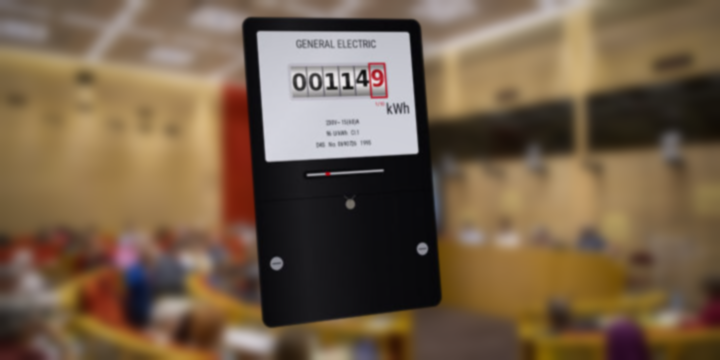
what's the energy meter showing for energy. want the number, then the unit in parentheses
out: 114.9 (kWh)
